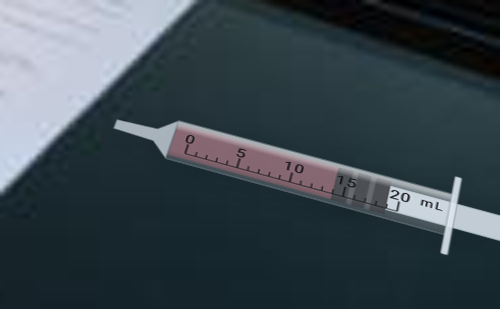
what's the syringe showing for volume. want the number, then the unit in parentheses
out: 14 (mL)
